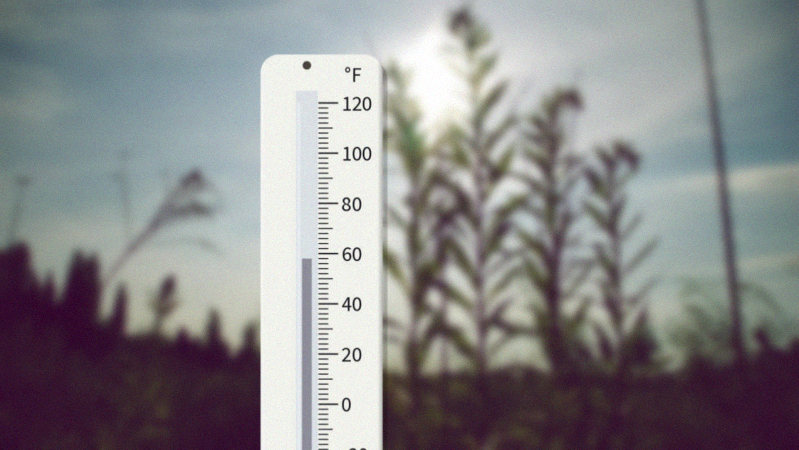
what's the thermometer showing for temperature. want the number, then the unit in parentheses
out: 58 (°F)
